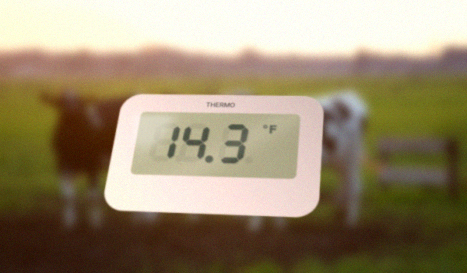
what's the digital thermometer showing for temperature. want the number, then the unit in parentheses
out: 14.3 (°F)
